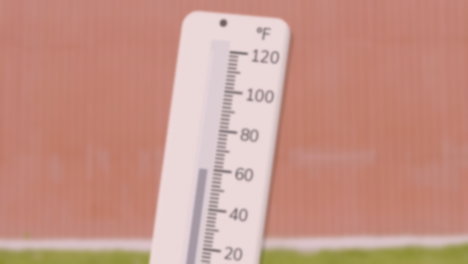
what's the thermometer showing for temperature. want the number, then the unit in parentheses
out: 60 (°F)
